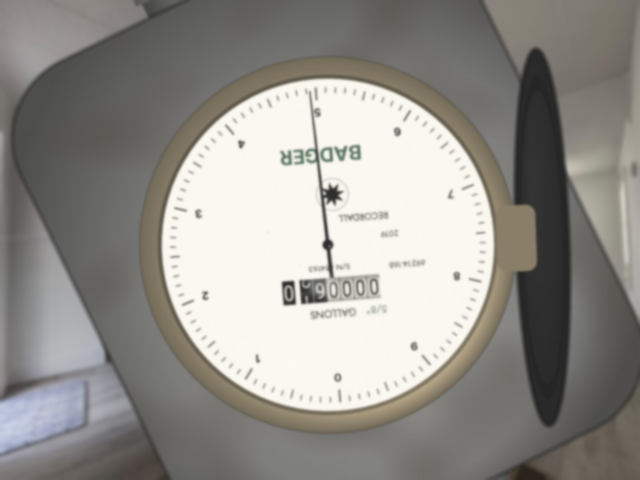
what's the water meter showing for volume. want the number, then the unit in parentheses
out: 614.9 (gal)
